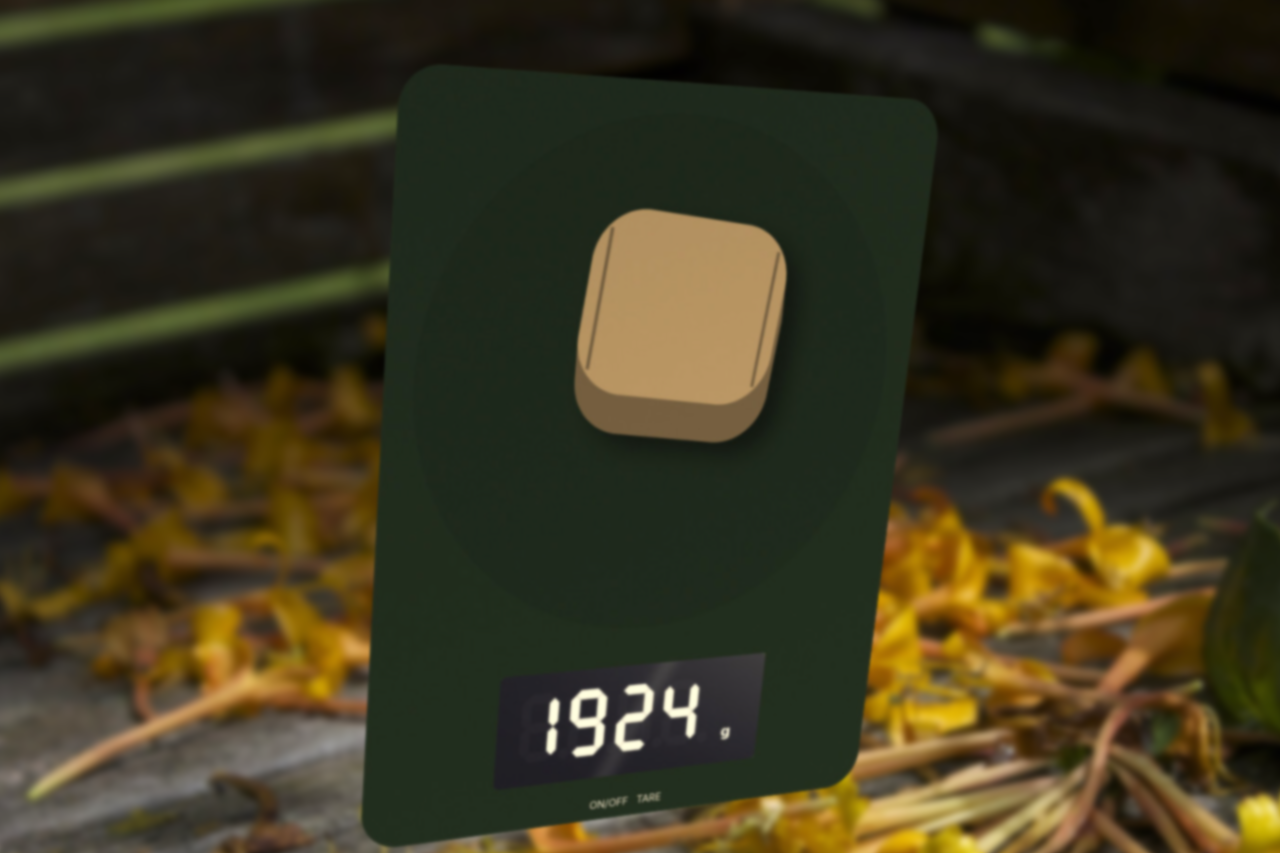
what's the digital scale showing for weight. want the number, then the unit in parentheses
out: 1924 (g)
